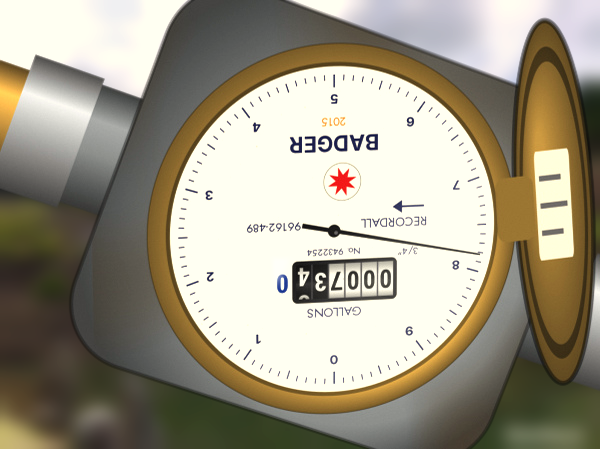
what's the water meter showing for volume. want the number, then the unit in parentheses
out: 7337.8 (gal)
